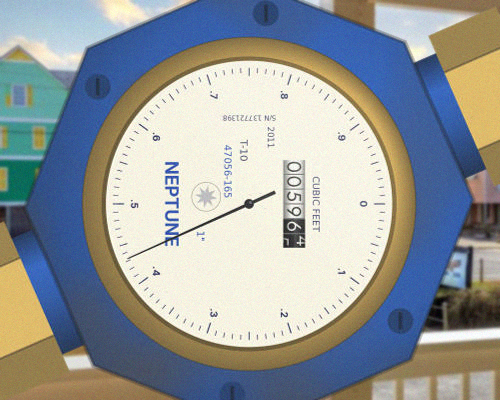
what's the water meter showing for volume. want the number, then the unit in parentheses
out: 5964.43 (ft³)
